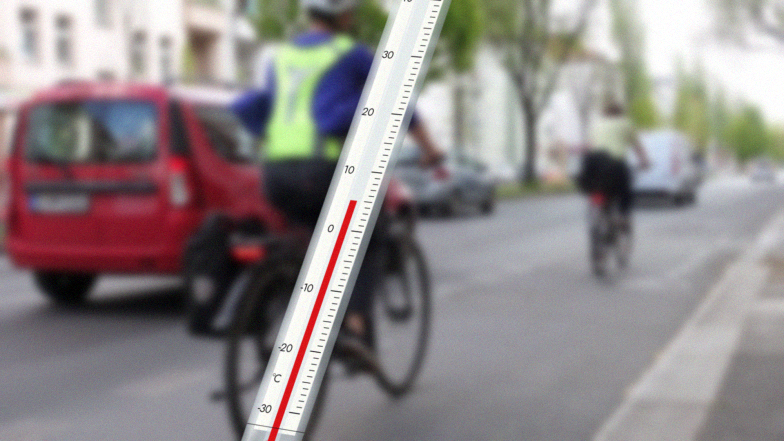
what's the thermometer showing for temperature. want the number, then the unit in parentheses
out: 5 (°C)
